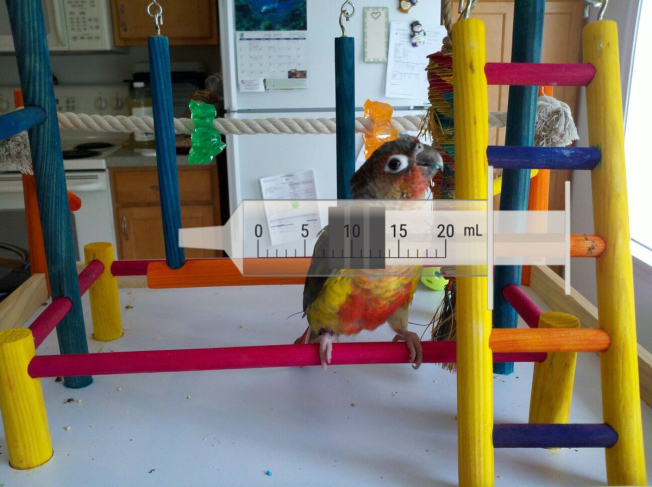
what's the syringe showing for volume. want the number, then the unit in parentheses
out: 7.5 (mL)
